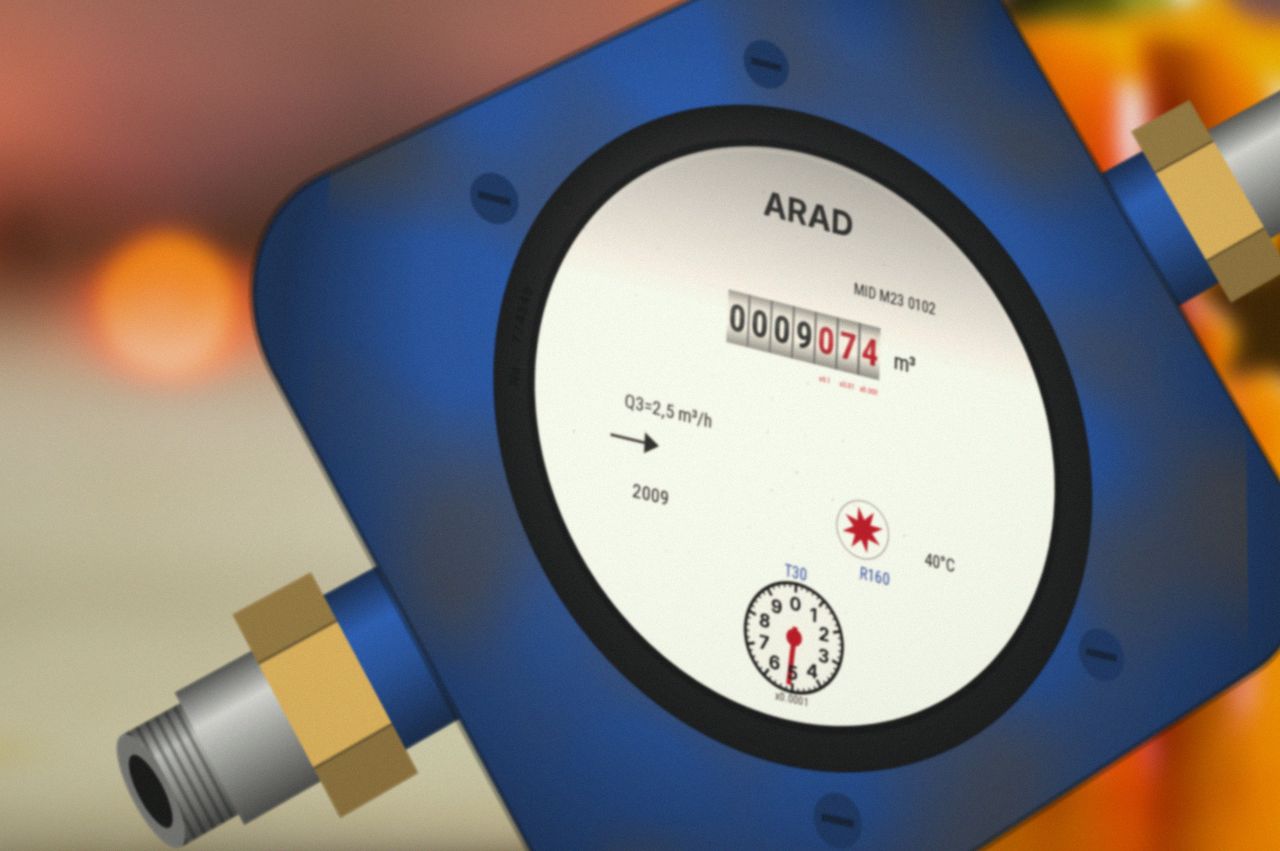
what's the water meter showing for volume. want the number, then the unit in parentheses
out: 9.0745 (m³)
